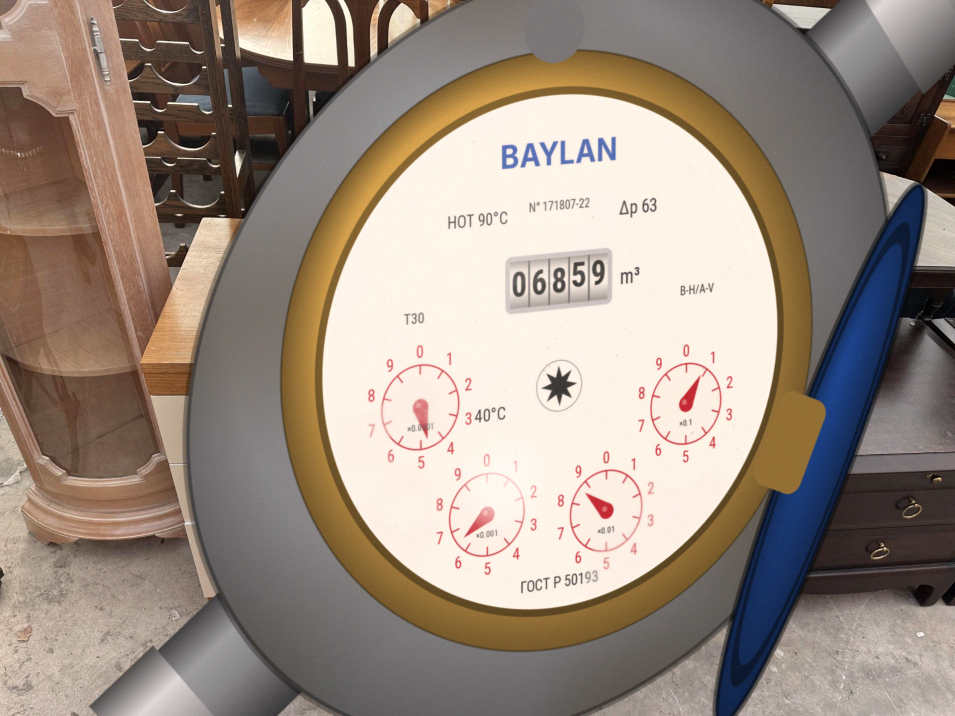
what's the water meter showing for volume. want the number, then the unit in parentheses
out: 6859.0864 (m³)
